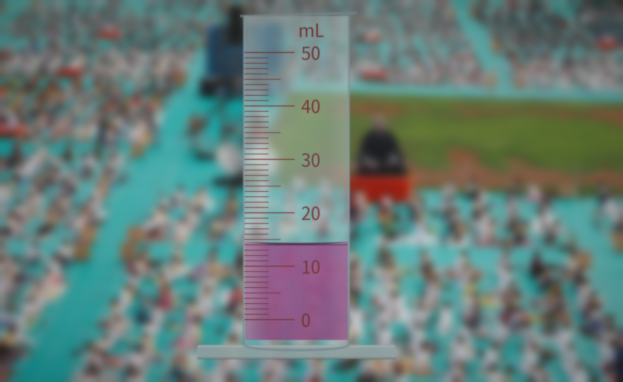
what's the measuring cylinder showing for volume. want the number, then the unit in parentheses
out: 14 (mL)
